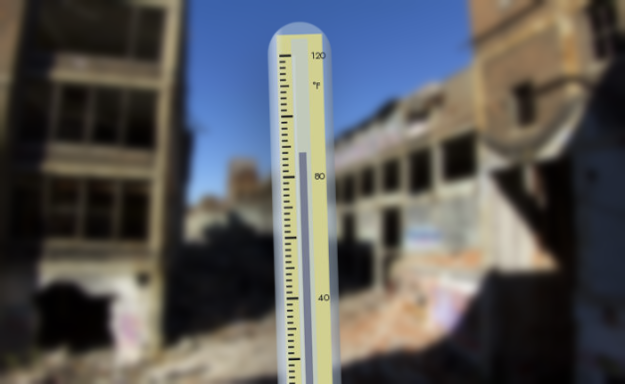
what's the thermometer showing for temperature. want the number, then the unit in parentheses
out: 88 (°F)
